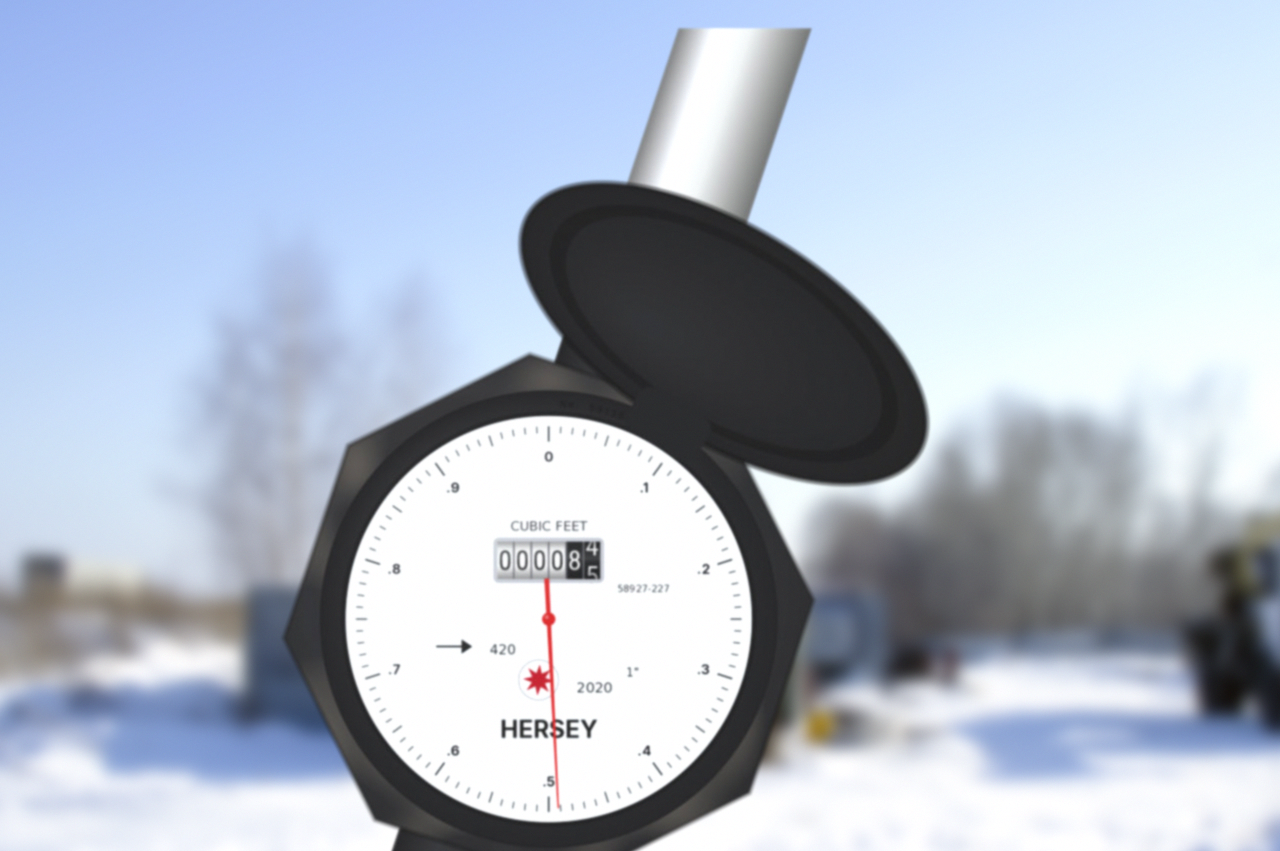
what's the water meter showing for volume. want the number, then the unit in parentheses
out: 84.49 (ft³)
